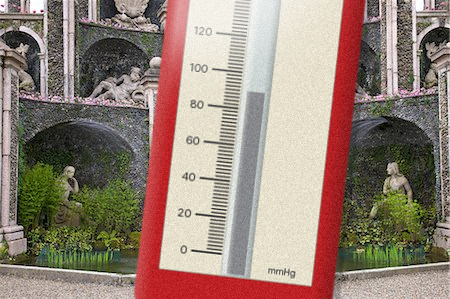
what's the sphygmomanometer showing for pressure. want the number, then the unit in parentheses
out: 90 (mmHg)
